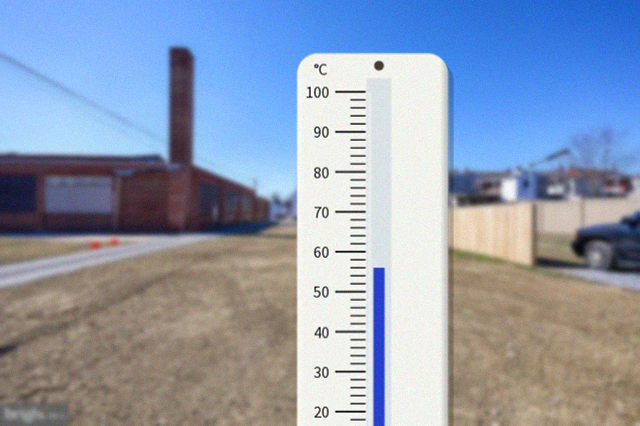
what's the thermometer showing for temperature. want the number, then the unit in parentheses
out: 56 (°C)
